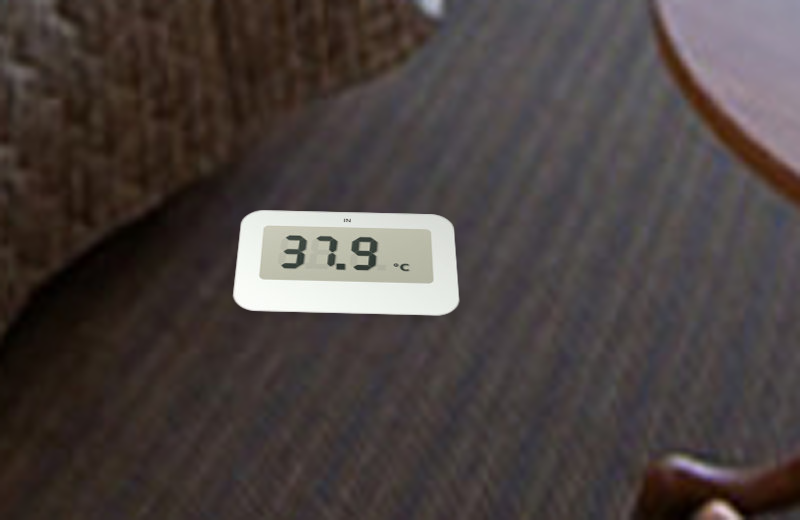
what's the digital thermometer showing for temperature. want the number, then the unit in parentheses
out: 37.9 (°C)
